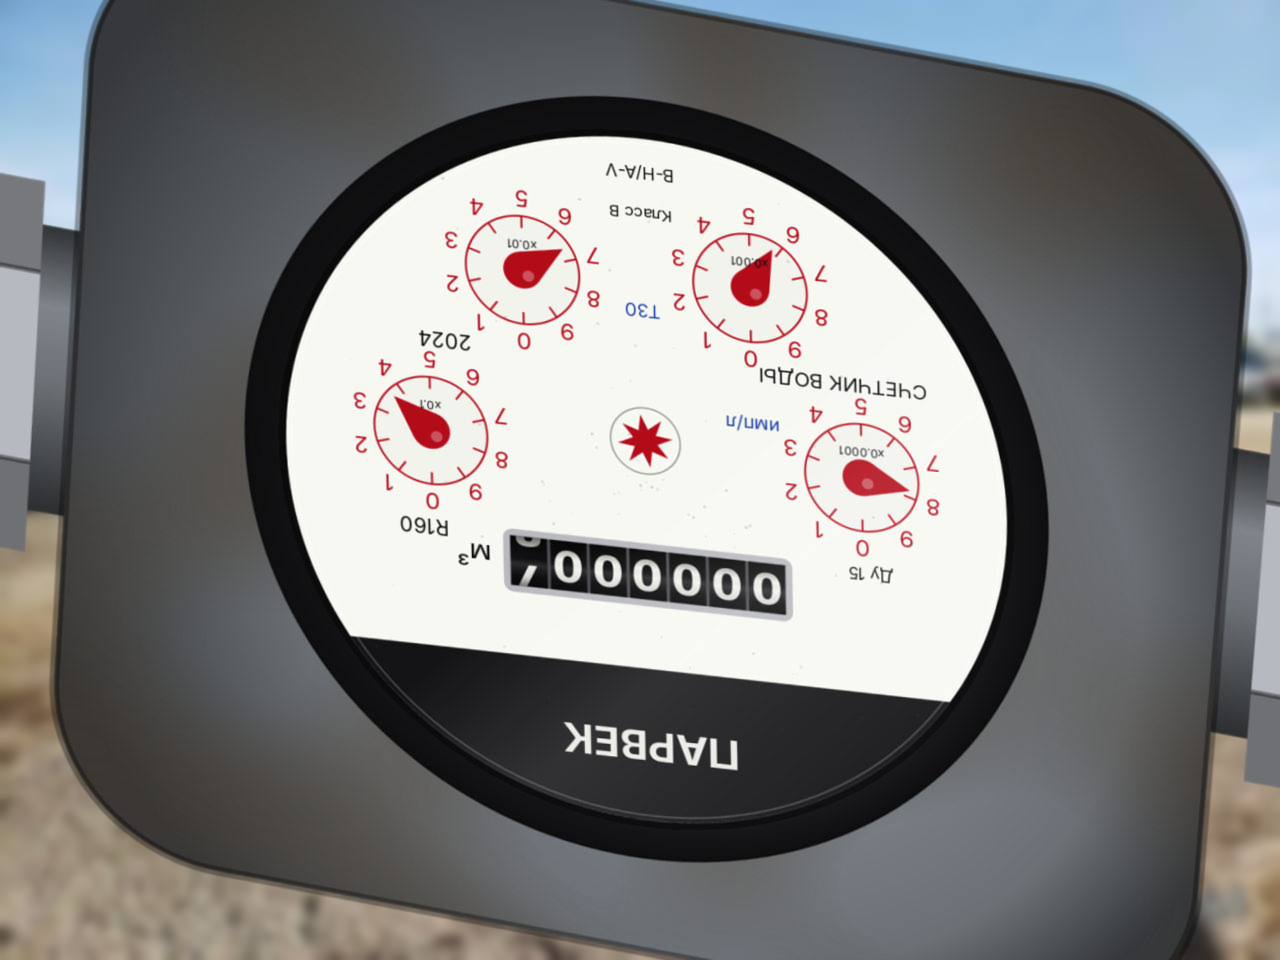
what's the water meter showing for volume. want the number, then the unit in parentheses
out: 7.3657 (m³)
